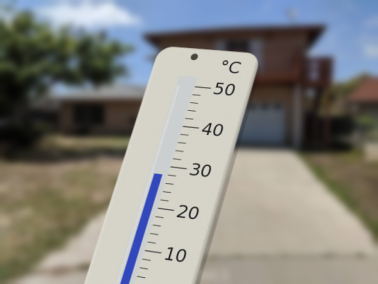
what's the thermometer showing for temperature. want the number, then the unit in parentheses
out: 28 (°C)
